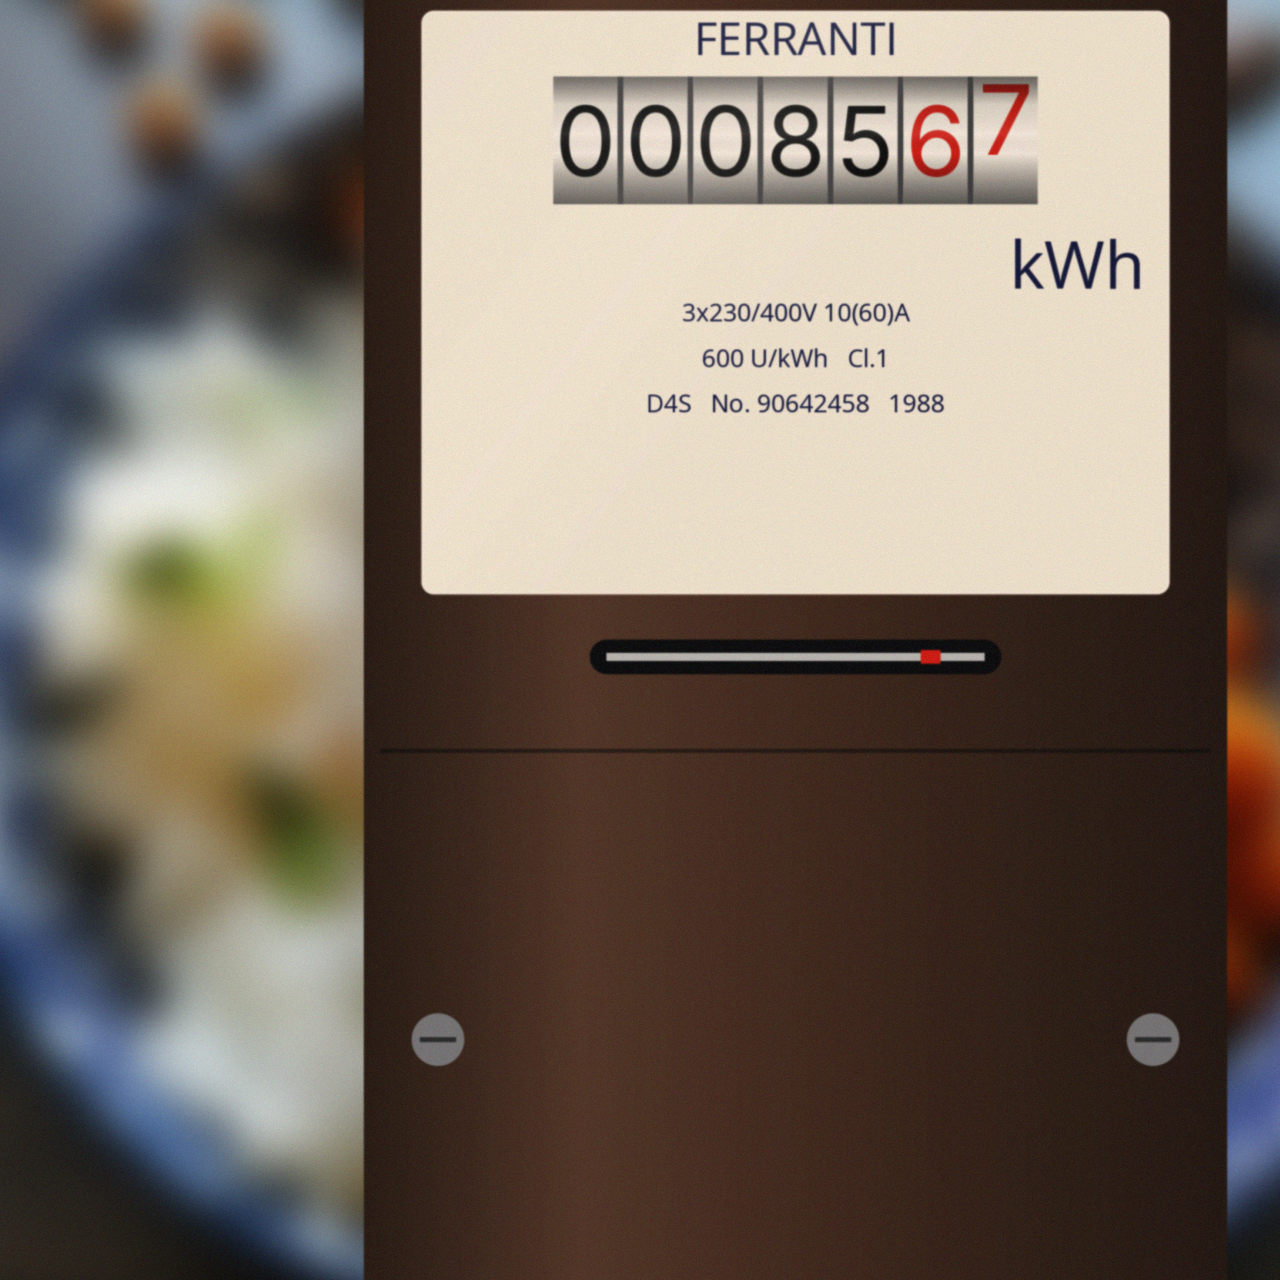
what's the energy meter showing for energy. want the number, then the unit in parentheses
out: 85.67 (kWh)
